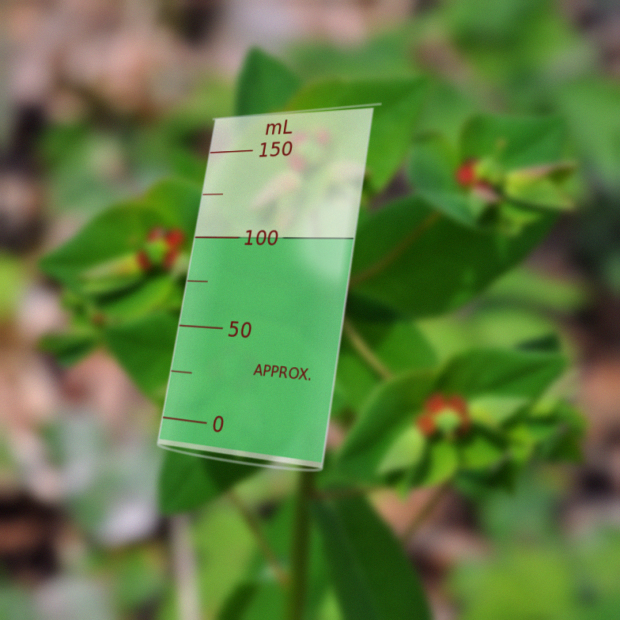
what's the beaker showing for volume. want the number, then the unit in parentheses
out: 100 (mL)
